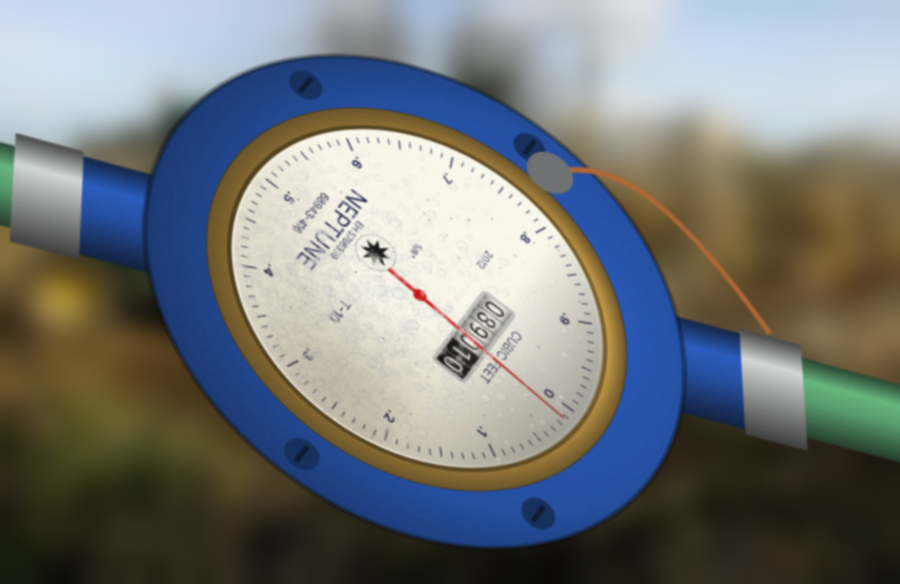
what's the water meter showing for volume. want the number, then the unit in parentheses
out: 89010.01 (ft³)
